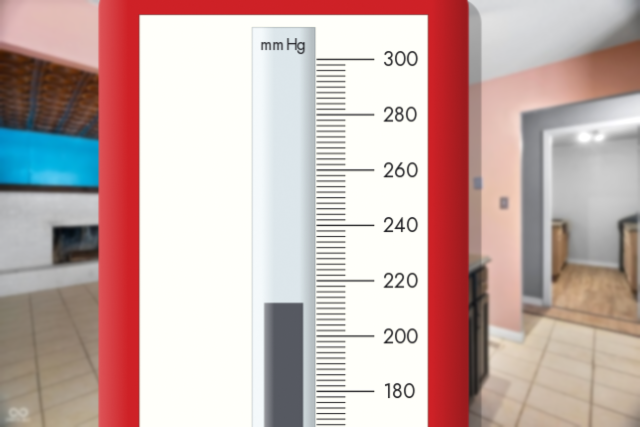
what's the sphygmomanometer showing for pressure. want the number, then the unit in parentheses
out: 212 (mmHg)
